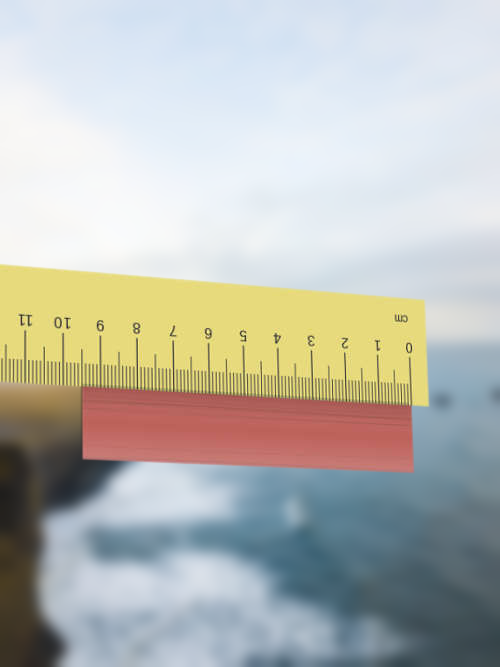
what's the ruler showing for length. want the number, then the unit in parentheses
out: 9.5 (cm)
